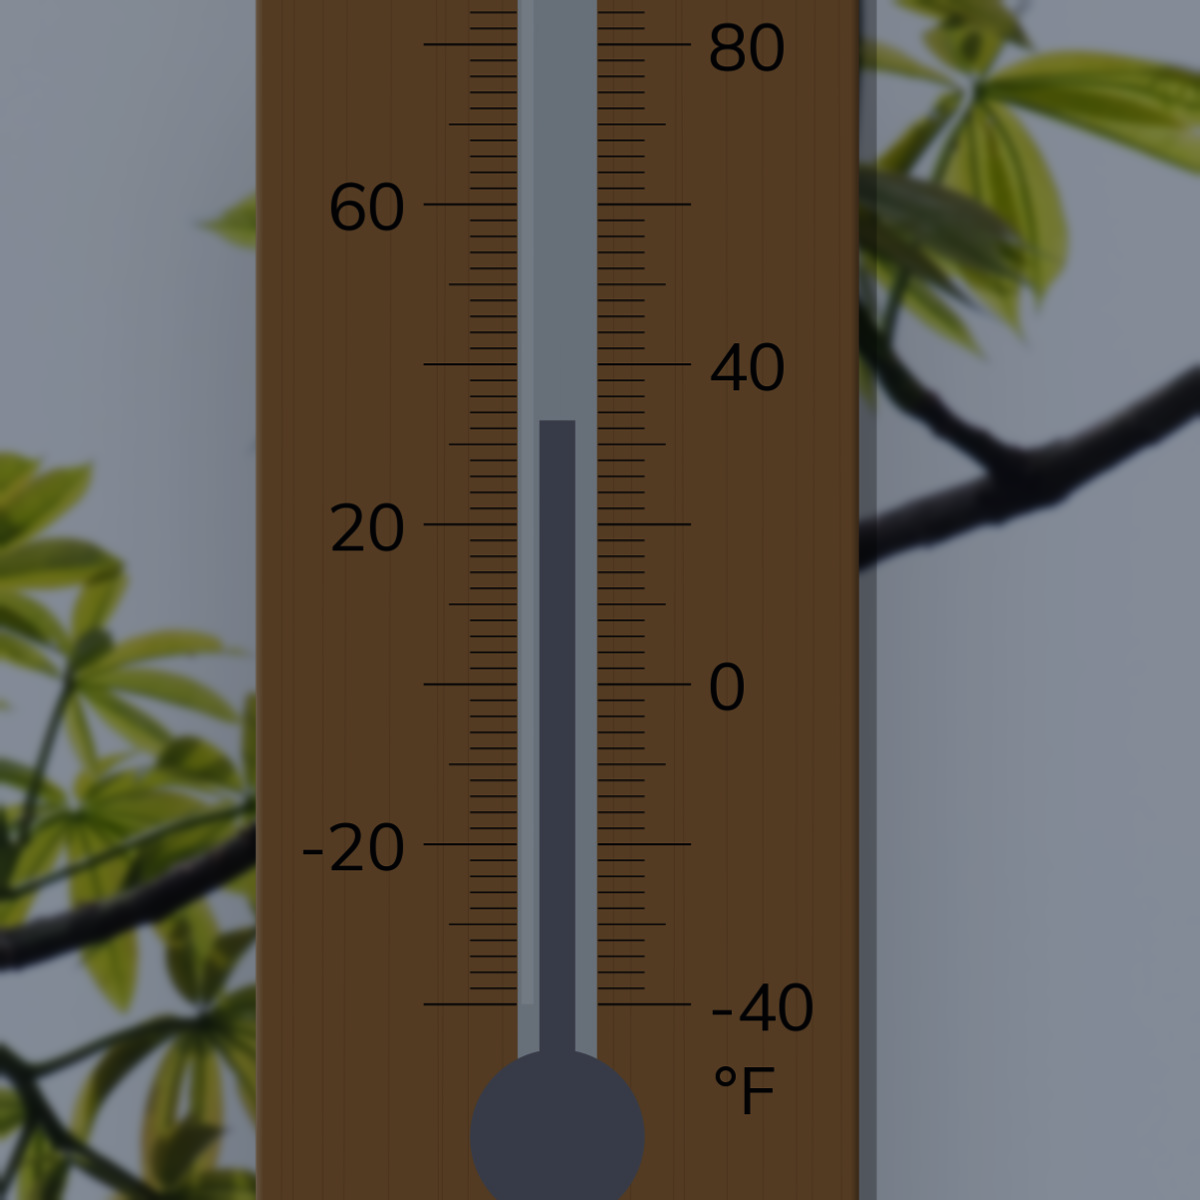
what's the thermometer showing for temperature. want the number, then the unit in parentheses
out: 33 (°F)
